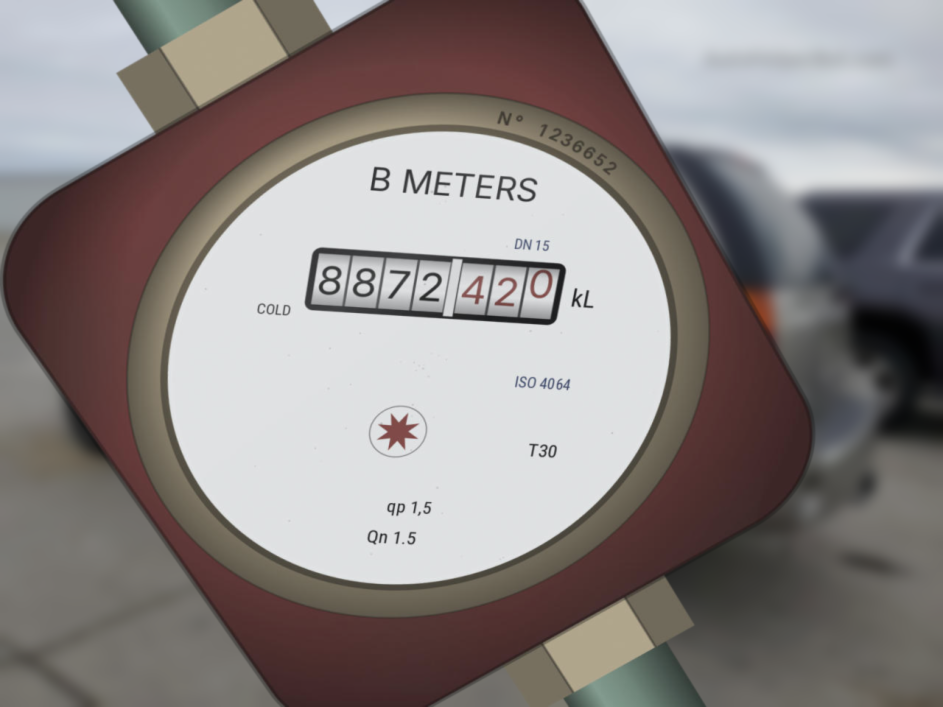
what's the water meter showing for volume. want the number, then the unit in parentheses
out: 8872.420 (kL)
